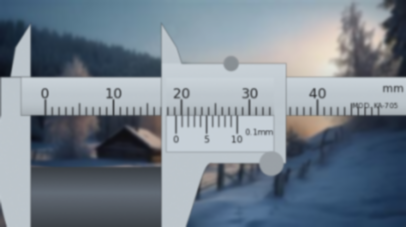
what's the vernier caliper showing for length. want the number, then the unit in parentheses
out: 19.2 (mm)
